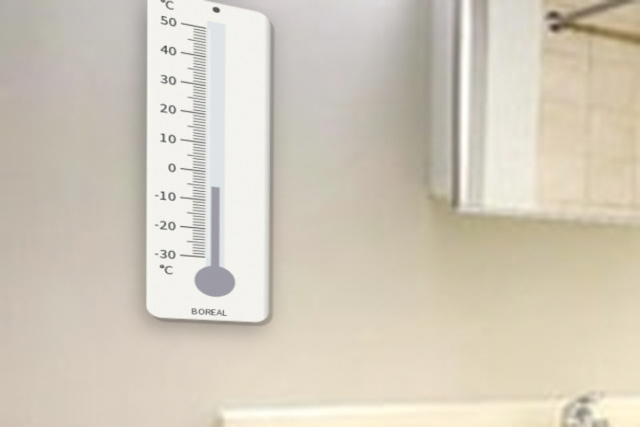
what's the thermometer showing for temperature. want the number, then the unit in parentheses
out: -5 (°C)
